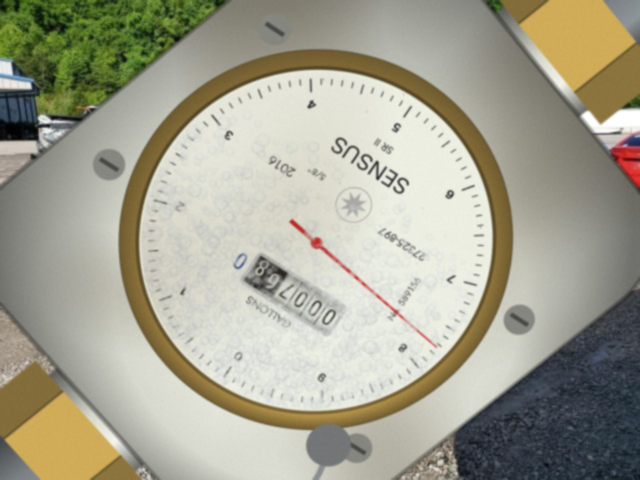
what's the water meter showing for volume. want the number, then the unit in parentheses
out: 7677.7 (gal)
